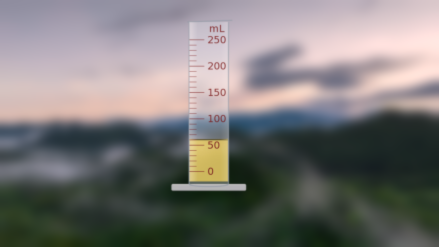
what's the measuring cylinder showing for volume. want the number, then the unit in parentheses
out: 60 (mL)
